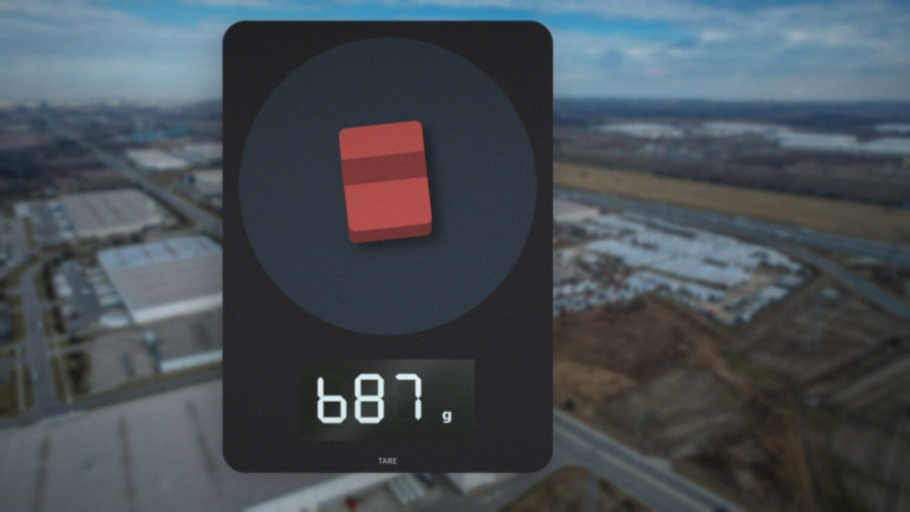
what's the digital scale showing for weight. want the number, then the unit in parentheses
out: 687 (g)
